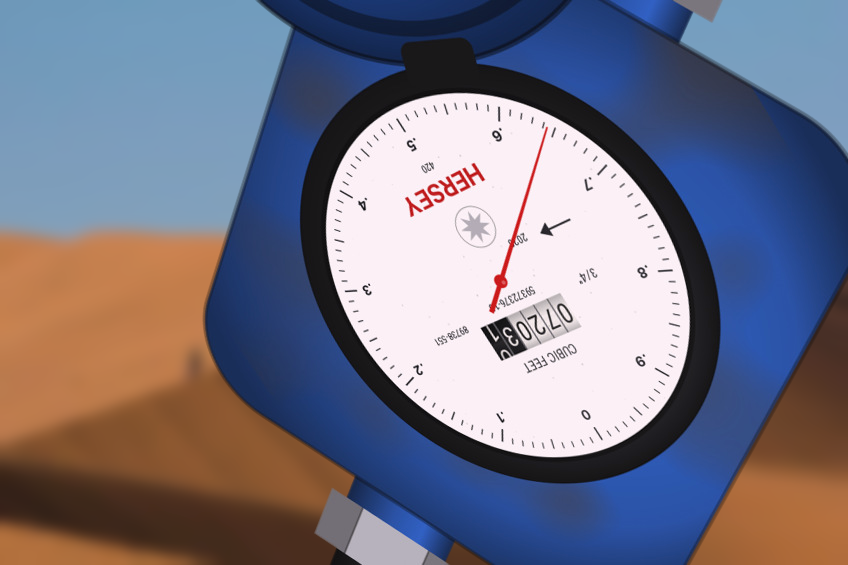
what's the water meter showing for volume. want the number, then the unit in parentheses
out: 72030.64 (ft³)
